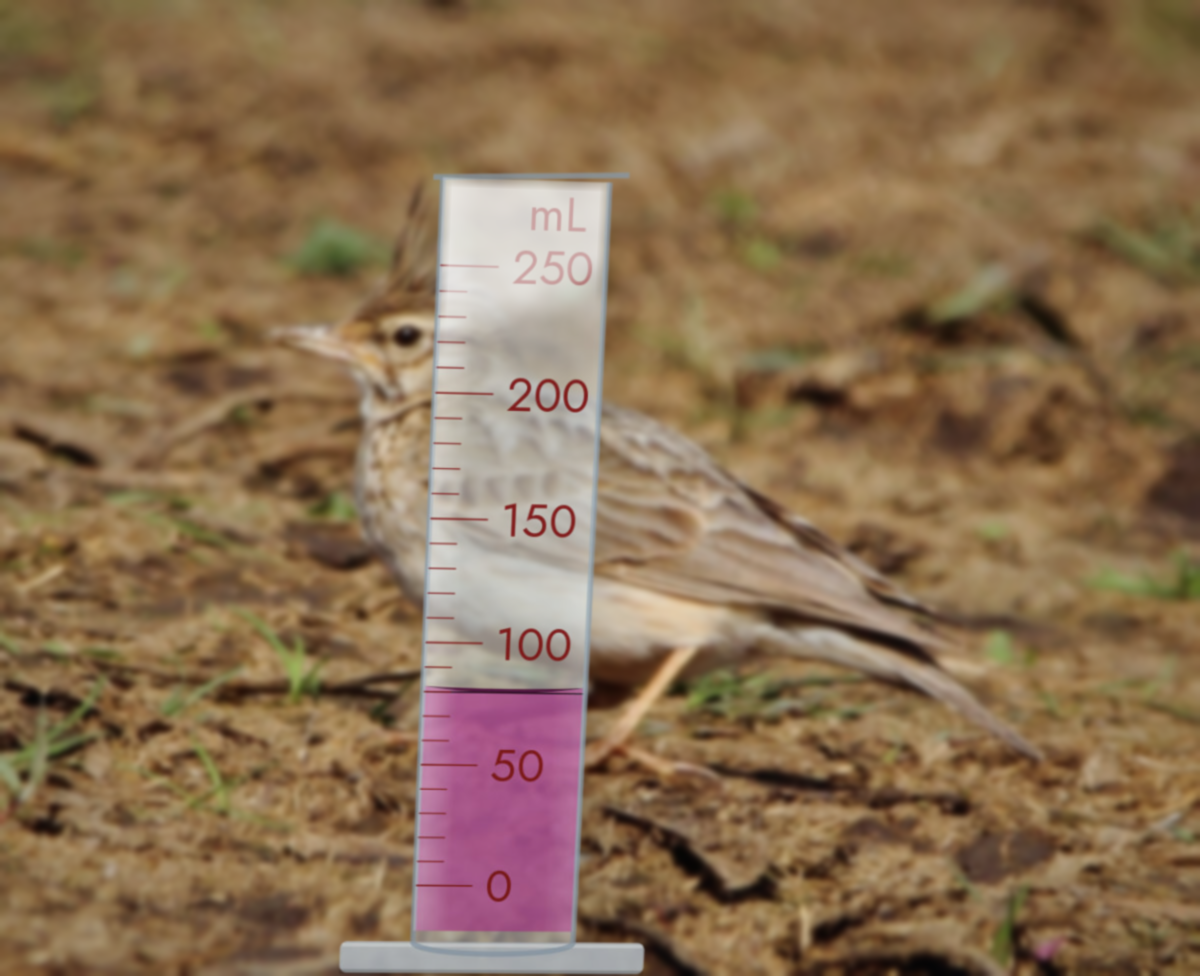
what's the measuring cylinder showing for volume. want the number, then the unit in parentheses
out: 80 (mL)
